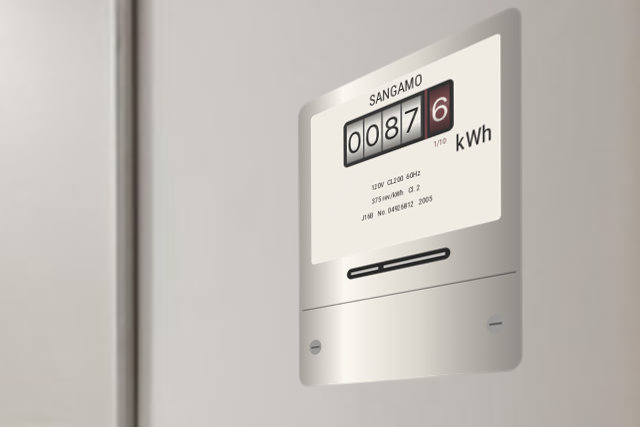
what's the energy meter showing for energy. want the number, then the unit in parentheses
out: 87.6 (kWh)
